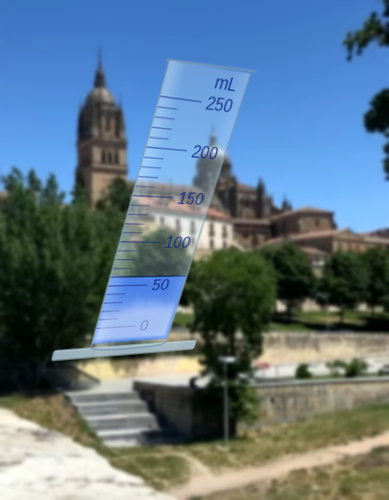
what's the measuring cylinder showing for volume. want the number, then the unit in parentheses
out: 60 (mL)
